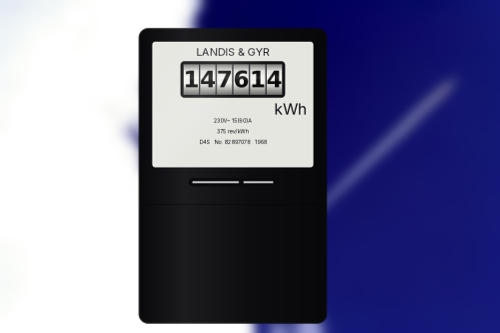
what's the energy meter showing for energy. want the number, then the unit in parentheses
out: 147614 (kWh)
